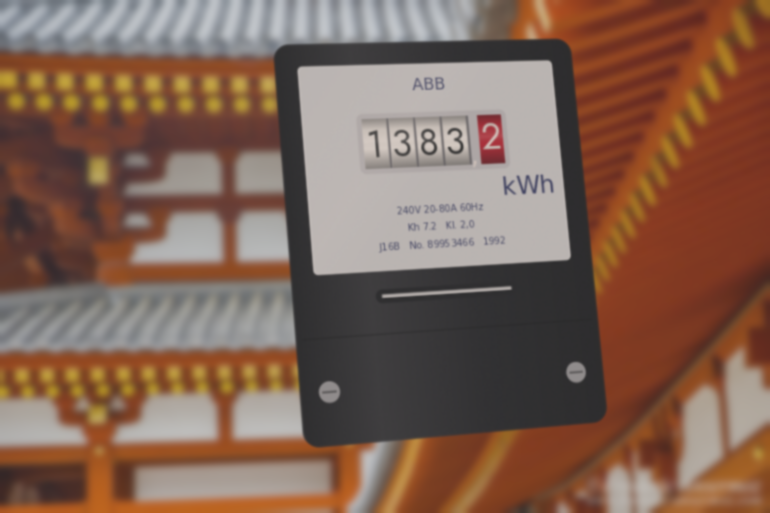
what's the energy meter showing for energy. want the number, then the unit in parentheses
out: 1383.2 (kWh)
